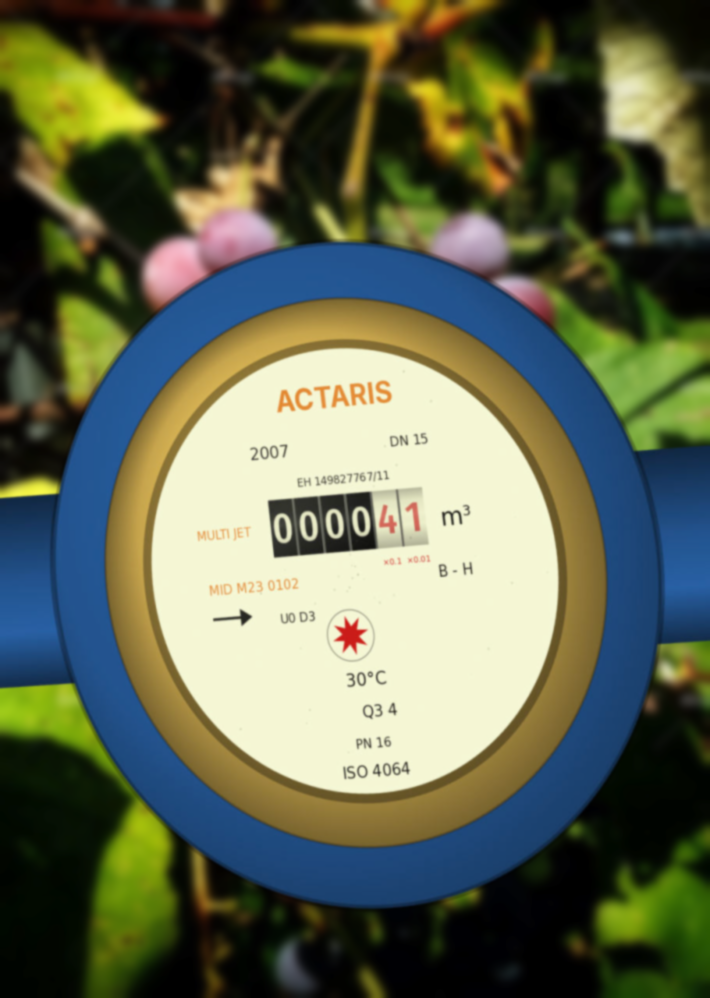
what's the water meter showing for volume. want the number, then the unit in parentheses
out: 0.41 (m³)
